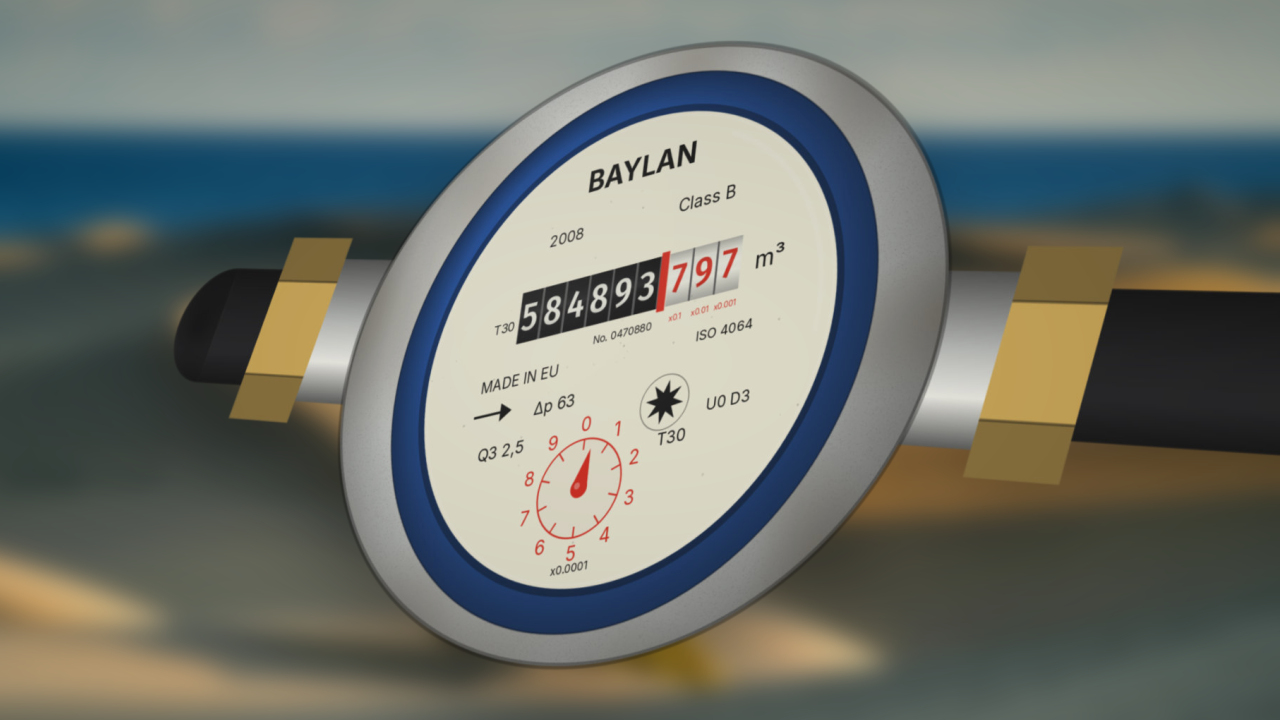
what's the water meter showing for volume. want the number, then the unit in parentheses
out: 584893.7970 (m³)
